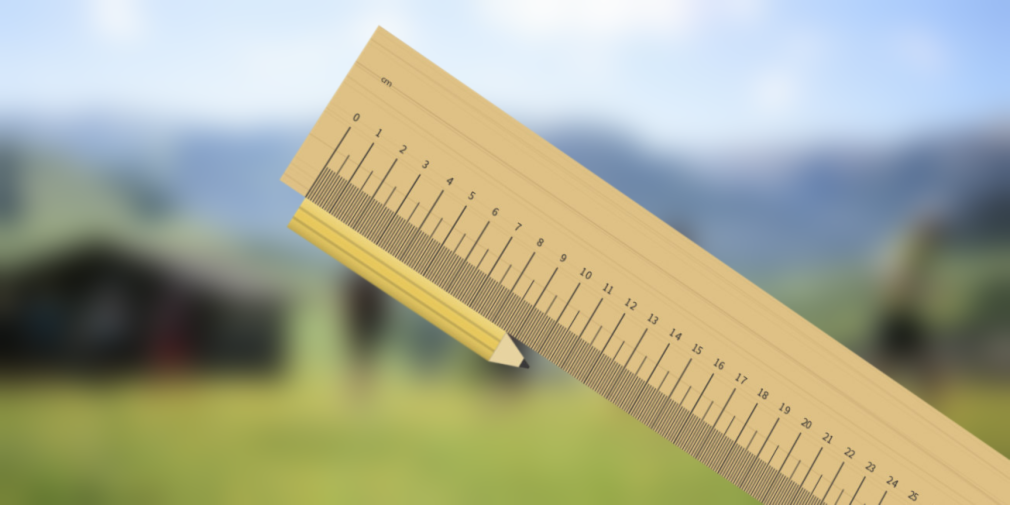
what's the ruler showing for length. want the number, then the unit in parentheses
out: 10 (cm)
